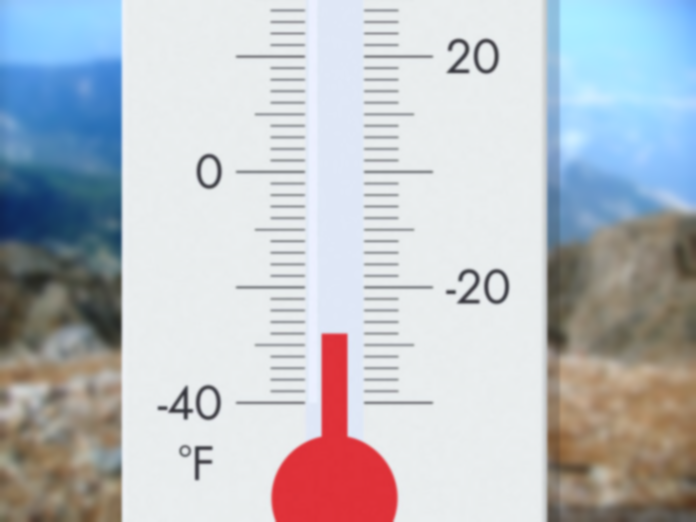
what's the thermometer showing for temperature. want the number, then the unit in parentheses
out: -28 (°F)
